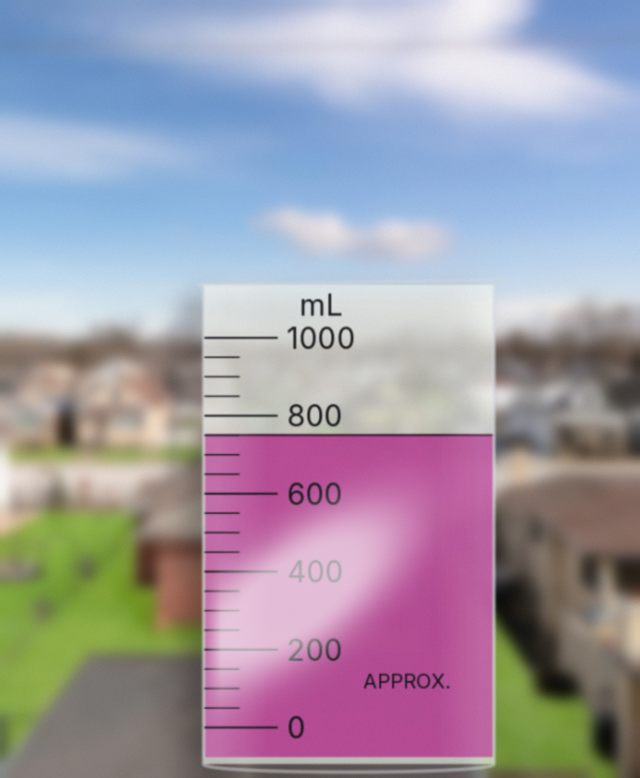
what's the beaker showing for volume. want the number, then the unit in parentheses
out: 750 (mL)
